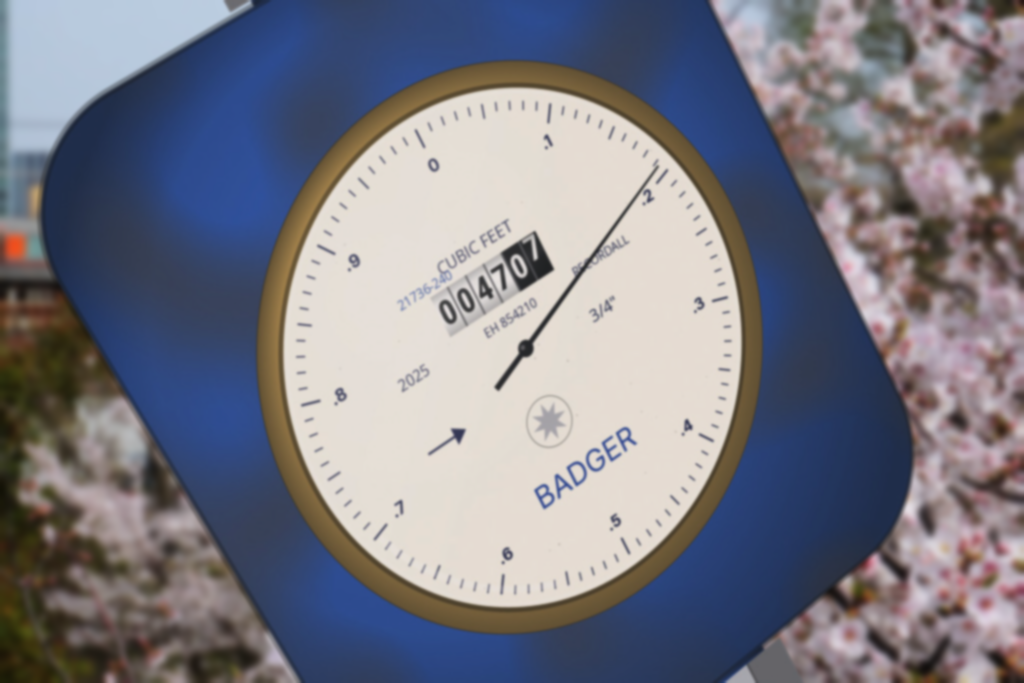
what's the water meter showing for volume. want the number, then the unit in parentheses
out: 4707.19 (ft³)
